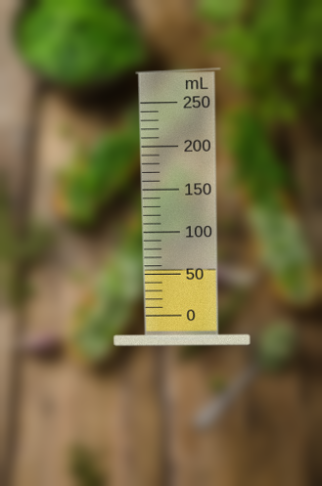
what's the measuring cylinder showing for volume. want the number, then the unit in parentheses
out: 55 (mL)
